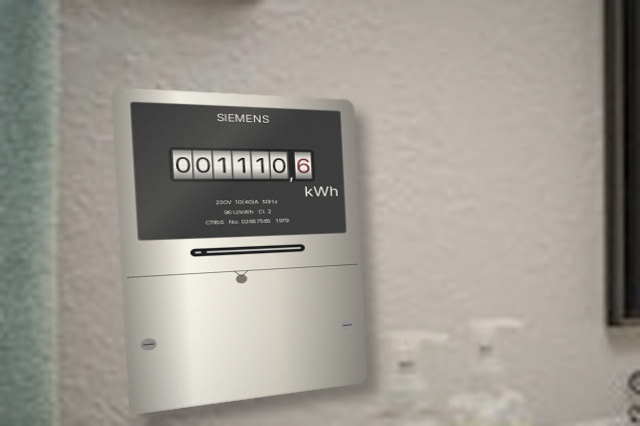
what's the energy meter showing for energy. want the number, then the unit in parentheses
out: 1110.6 (kWh)
